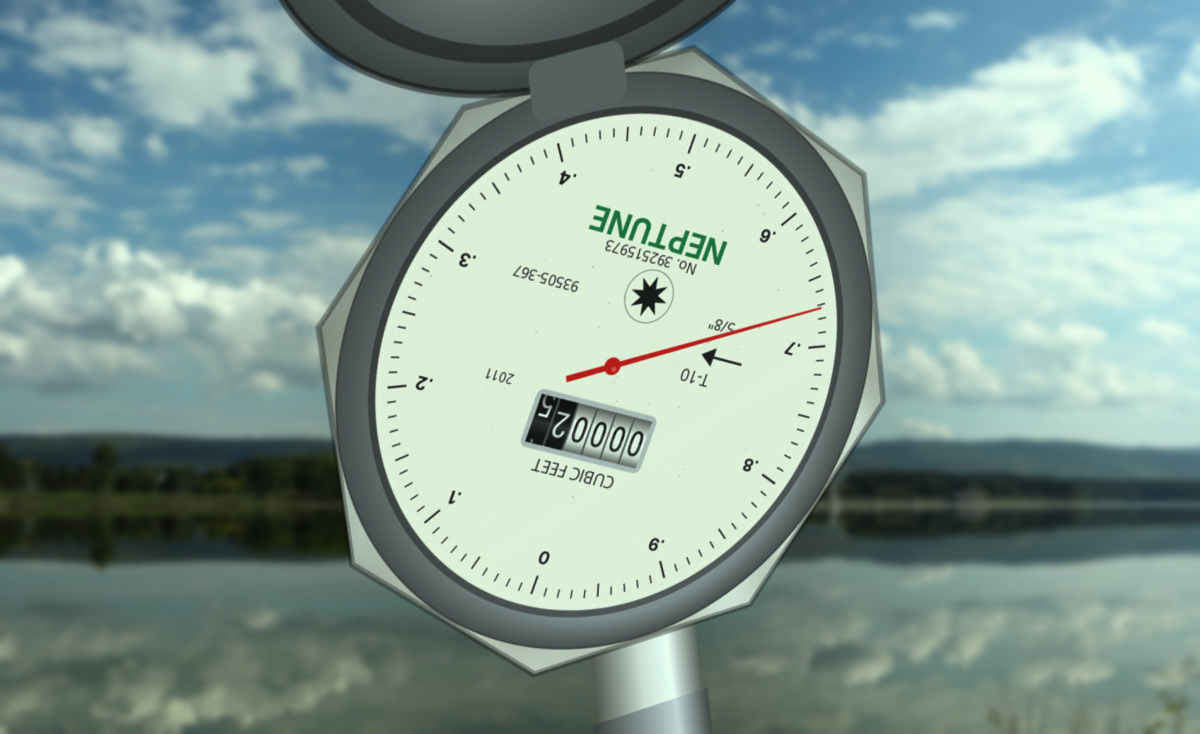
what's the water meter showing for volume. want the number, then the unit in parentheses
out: 24.67 (ft³)
